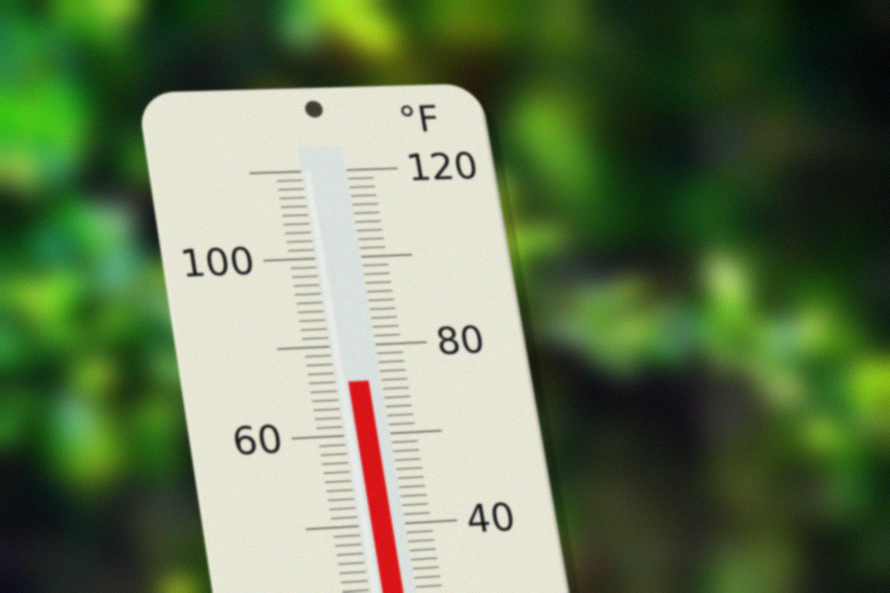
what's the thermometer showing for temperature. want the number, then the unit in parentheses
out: 72 (°F)
